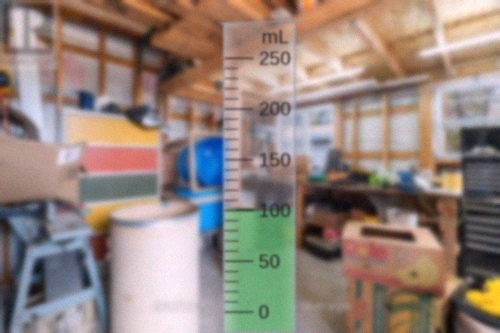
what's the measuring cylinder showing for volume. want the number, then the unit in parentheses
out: 100 (mL)
